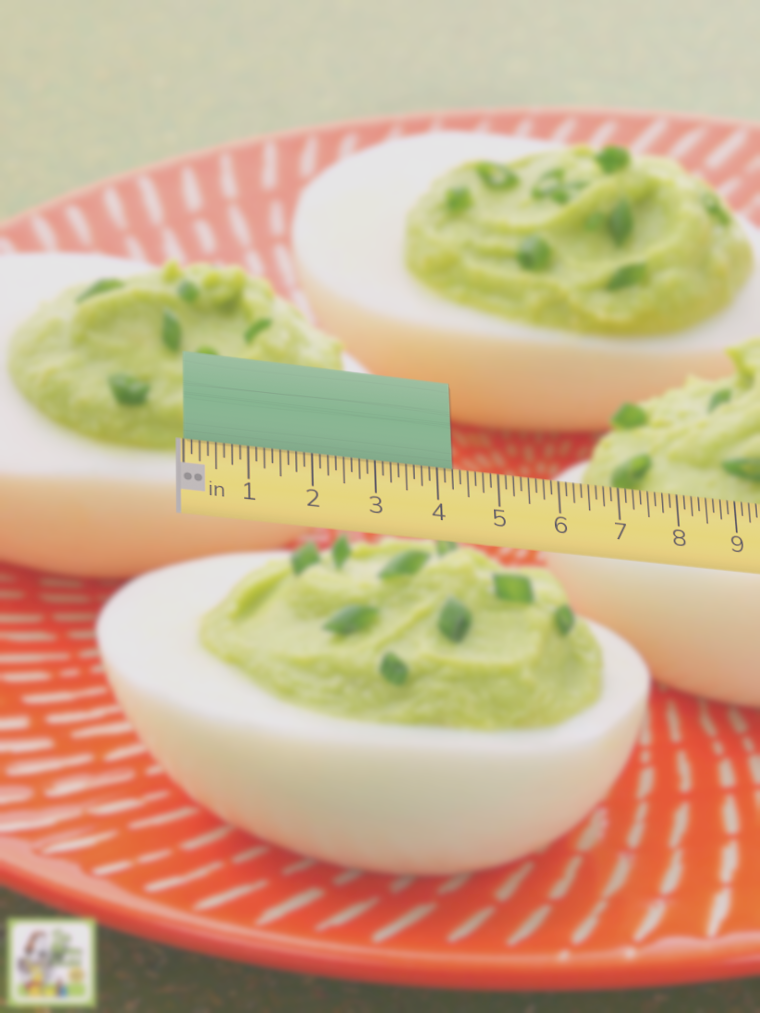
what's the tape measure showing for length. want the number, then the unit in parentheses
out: 4.25 (in)
